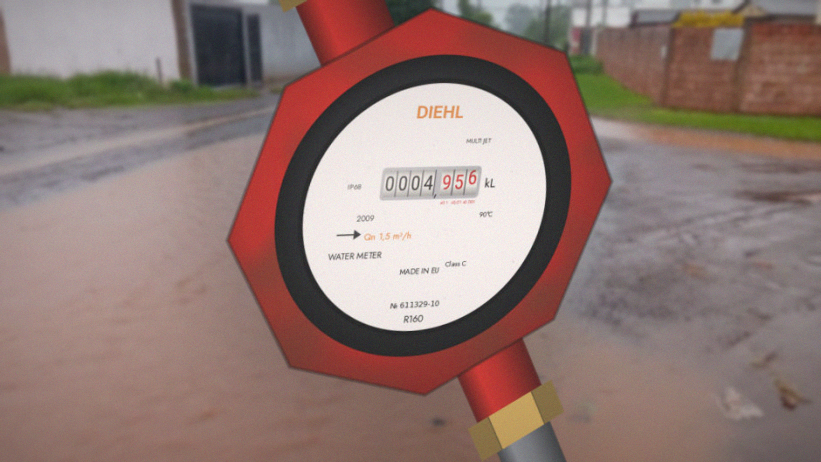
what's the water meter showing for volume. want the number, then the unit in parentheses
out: 4.956 (kL)
